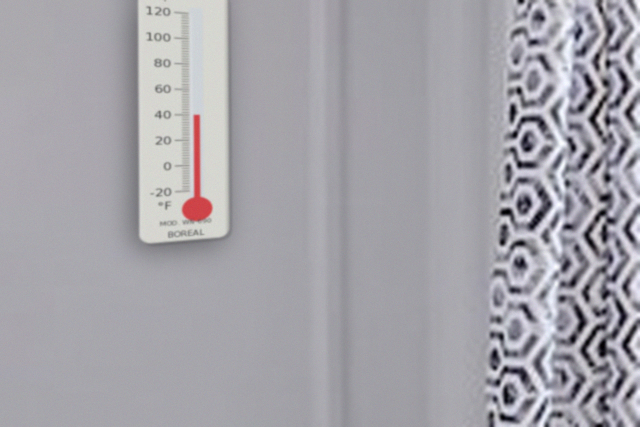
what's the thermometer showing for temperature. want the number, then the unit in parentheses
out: 40 (°F)
